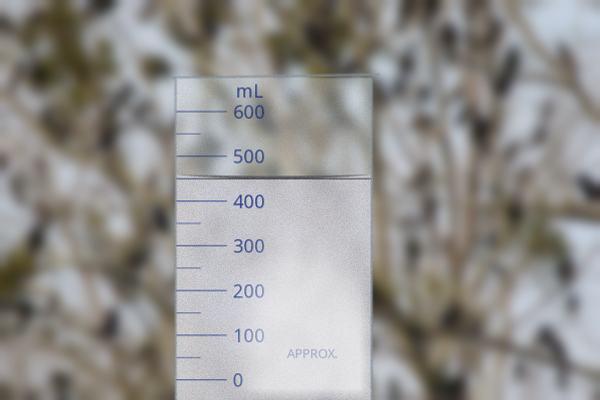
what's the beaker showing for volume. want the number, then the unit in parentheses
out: 450 (mL)
